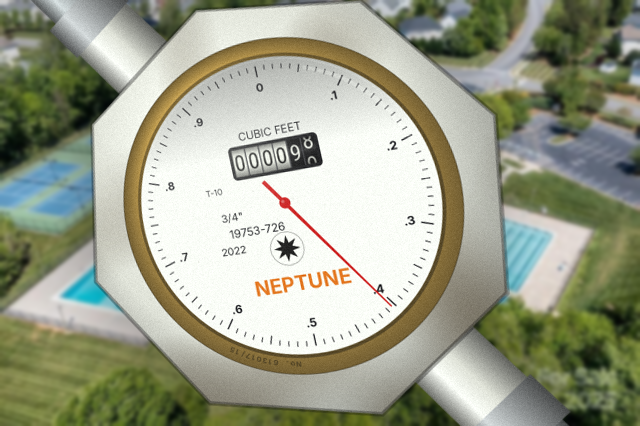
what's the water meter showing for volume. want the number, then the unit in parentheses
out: 98.40 (ft³)
